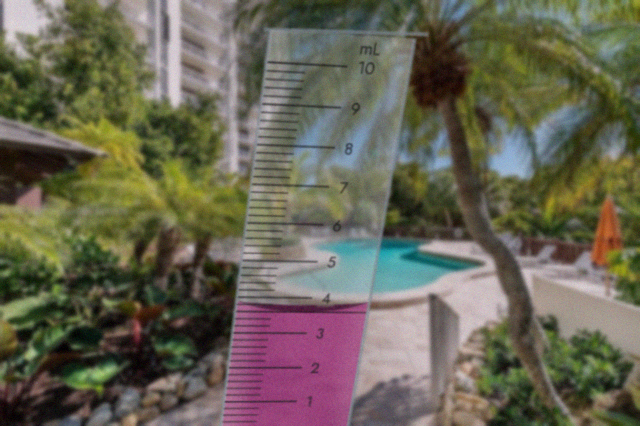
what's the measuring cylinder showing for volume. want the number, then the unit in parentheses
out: 3.6 (mL)
